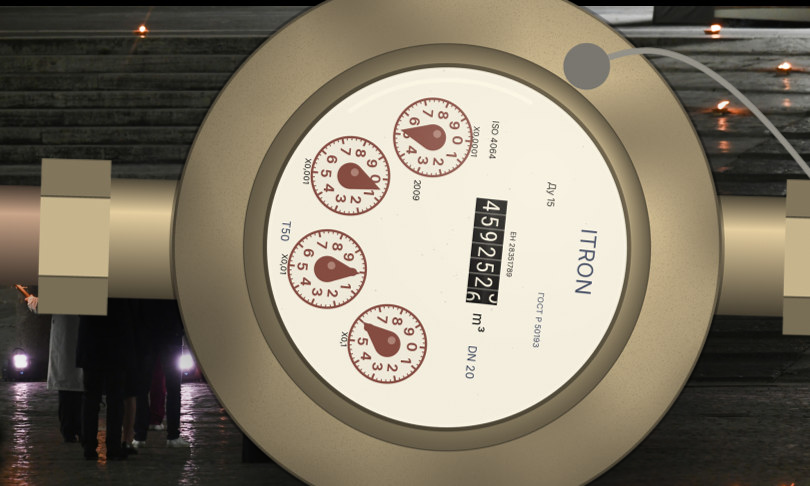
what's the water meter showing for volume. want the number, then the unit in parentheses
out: 4592525.6005 (m³)
